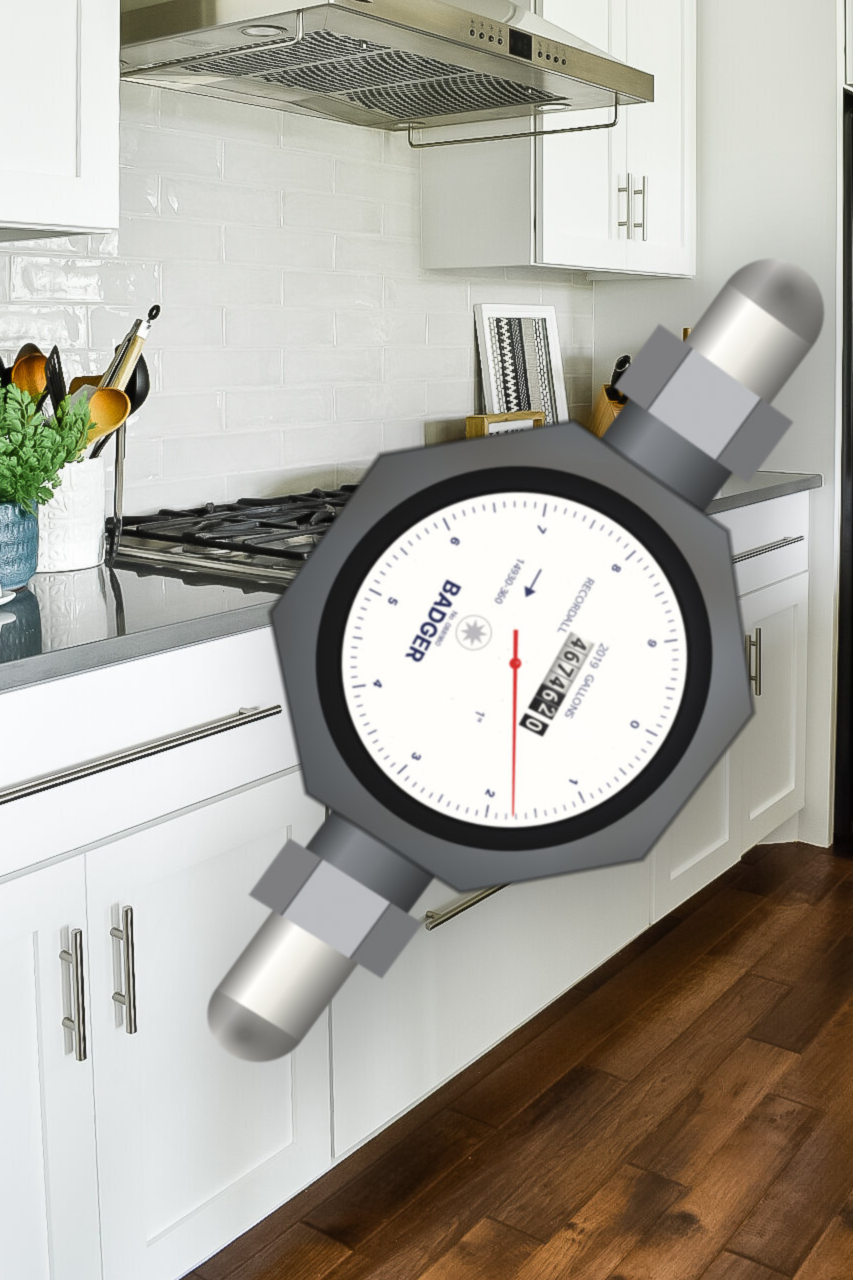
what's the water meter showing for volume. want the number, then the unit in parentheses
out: 4674621.7 (gal)
